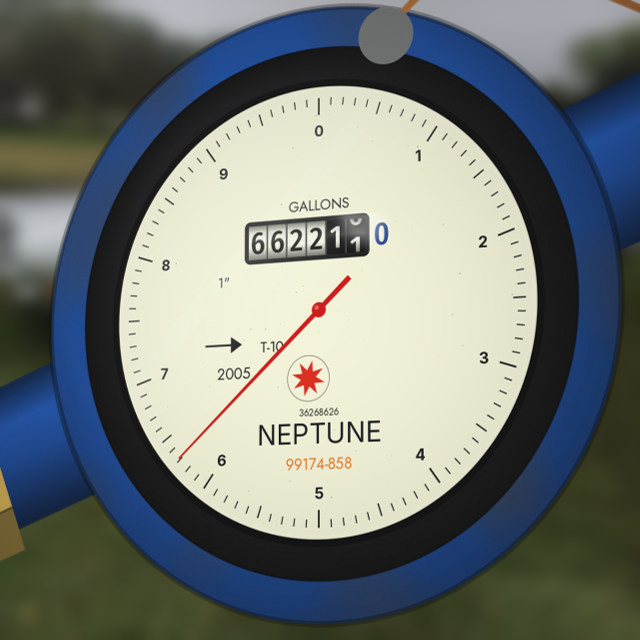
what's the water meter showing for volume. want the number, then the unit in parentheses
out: 6622106.3 (gal)
